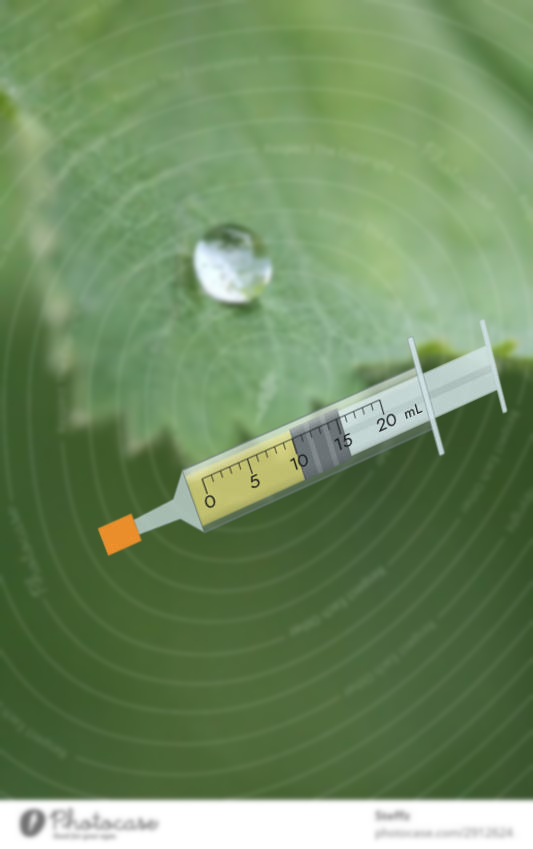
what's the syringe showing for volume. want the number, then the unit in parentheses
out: 10 (mL)
